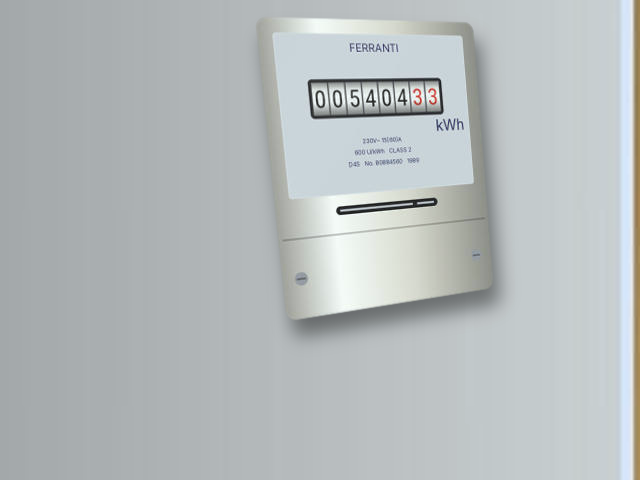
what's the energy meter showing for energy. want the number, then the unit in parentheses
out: 5404.33 (kWh)
